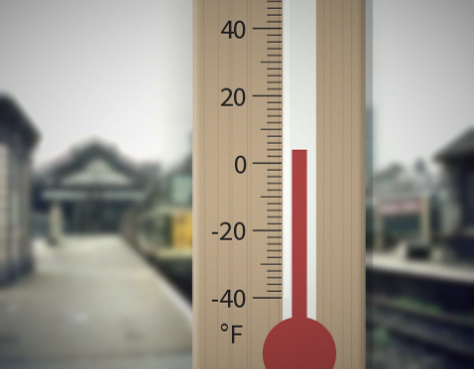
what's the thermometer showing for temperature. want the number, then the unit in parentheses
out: 4 (°F)
